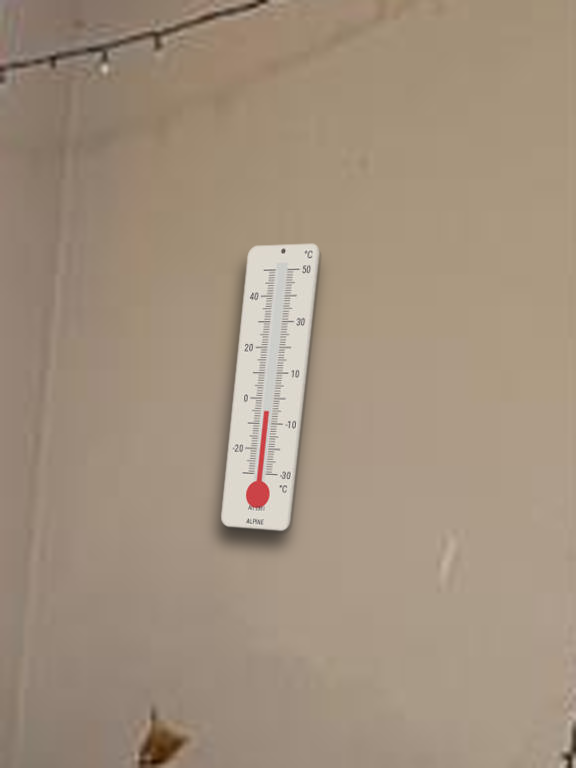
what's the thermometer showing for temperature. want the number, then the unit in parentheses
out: -5 (°C)
